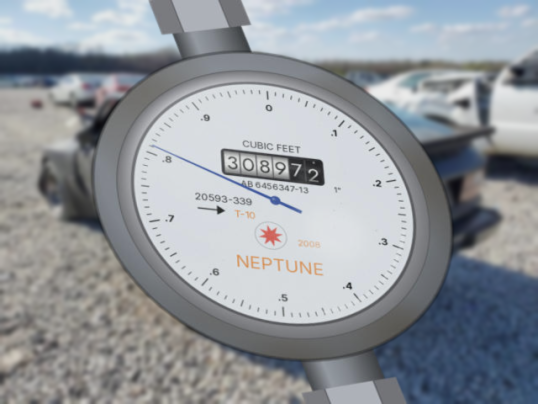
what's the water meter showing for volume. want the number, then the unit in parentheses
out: 308971.81 (ft³)
